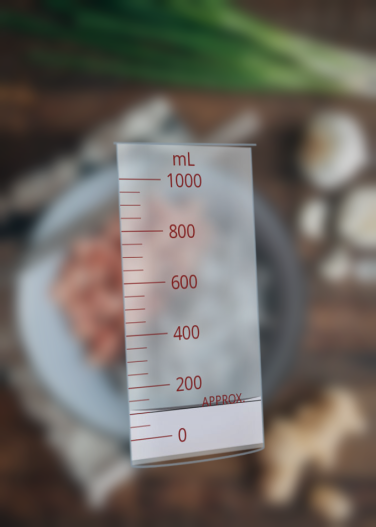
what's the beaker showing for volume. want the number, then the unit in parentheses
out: 100 (mL)
